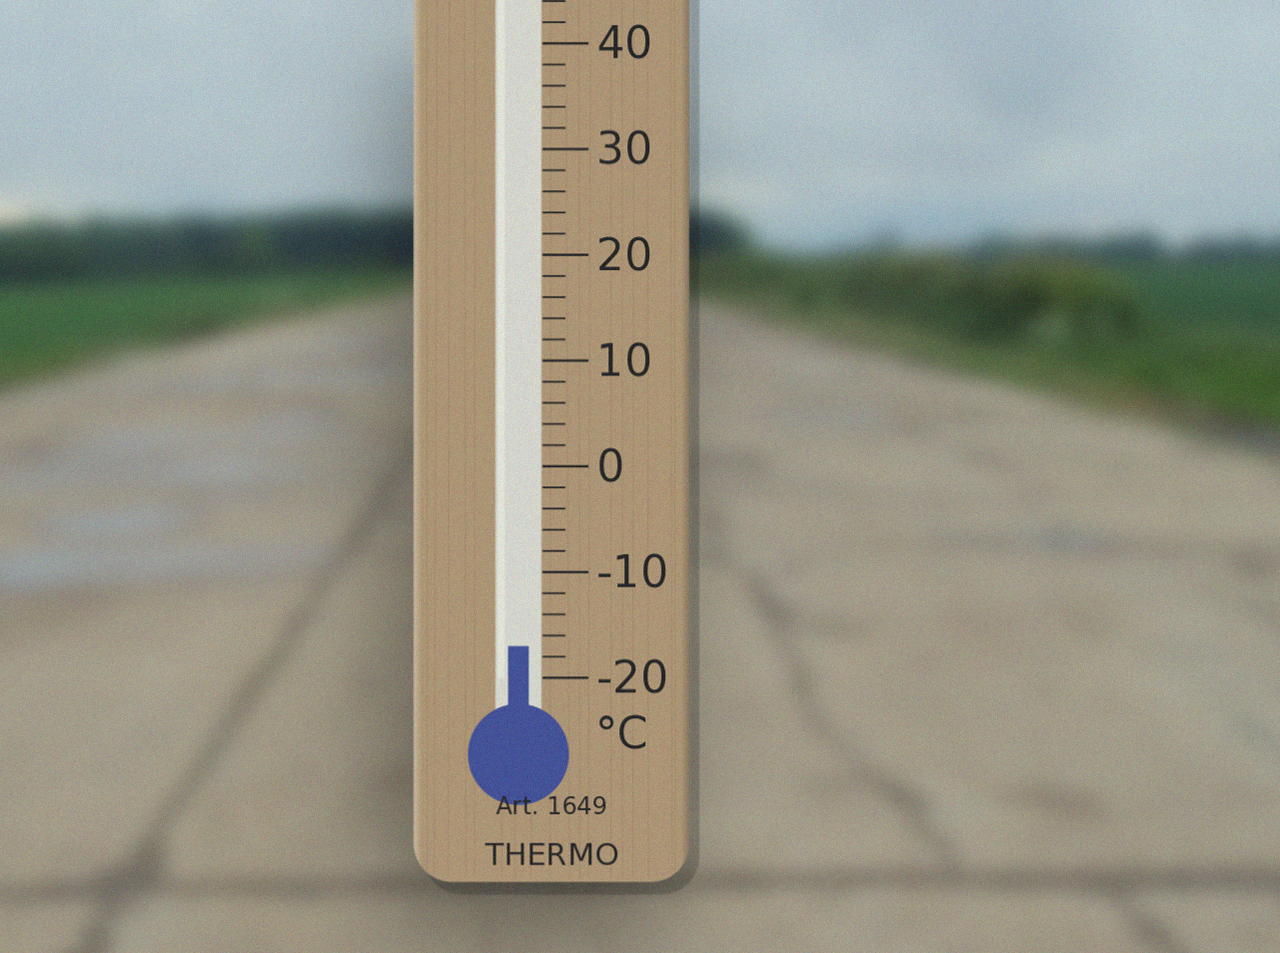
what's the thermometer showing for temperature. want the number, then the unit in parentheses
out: -17 (°C)
